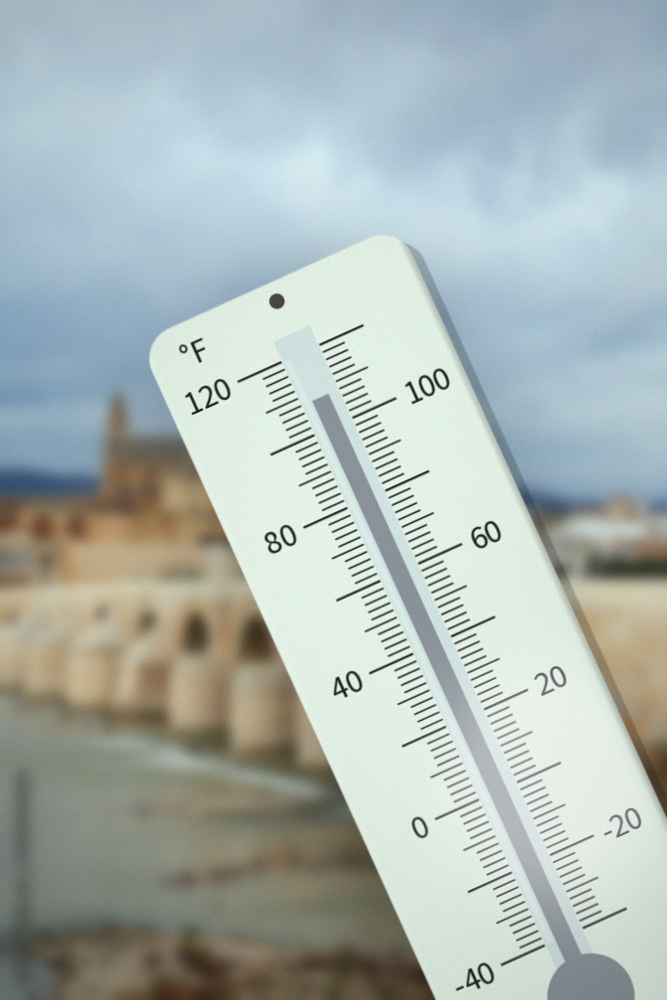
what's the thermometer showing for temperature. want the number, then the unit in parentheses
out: 108 (°F)
